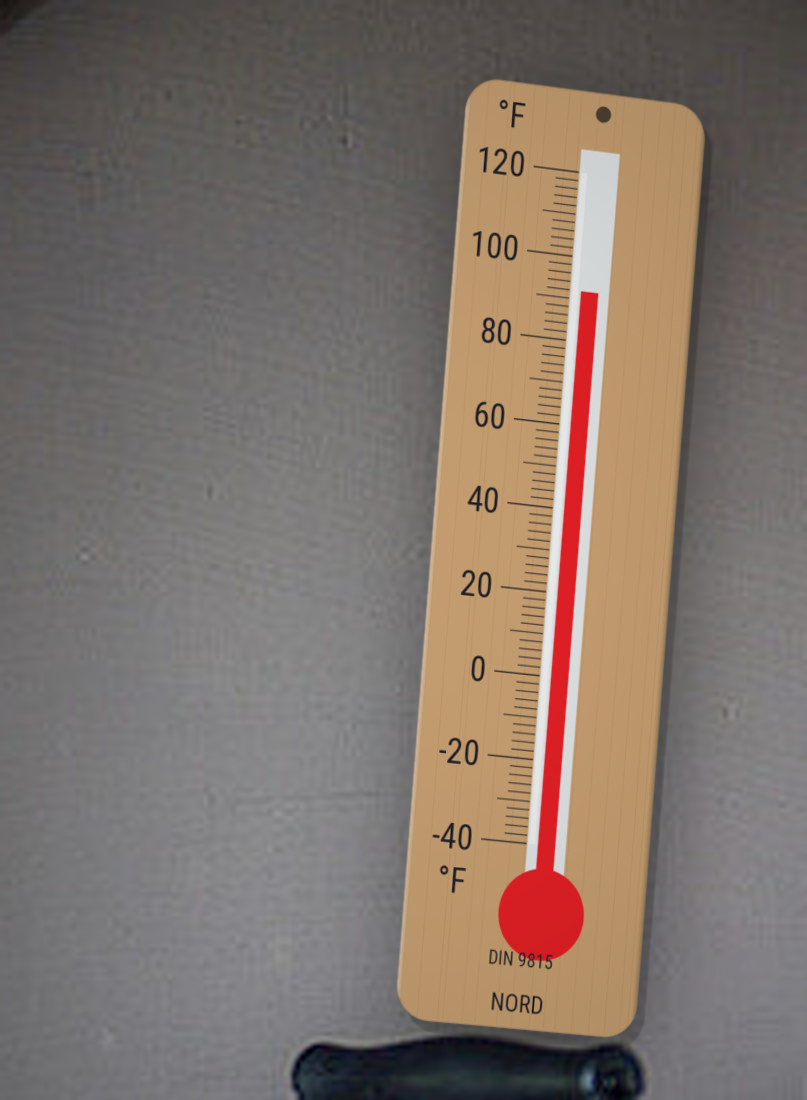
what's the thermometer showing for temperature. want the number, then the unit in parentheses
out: 92 (°F)
